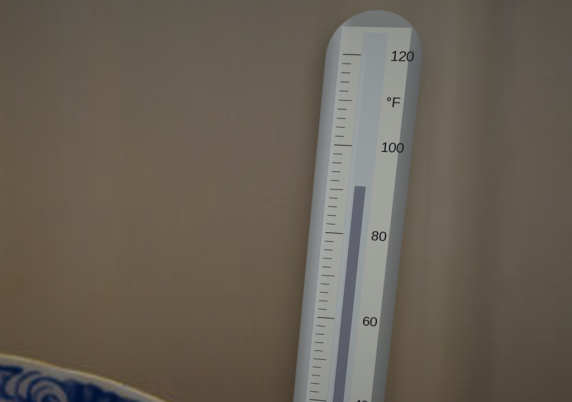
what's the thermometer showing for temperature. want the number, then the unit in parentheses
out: 91 (°F)
